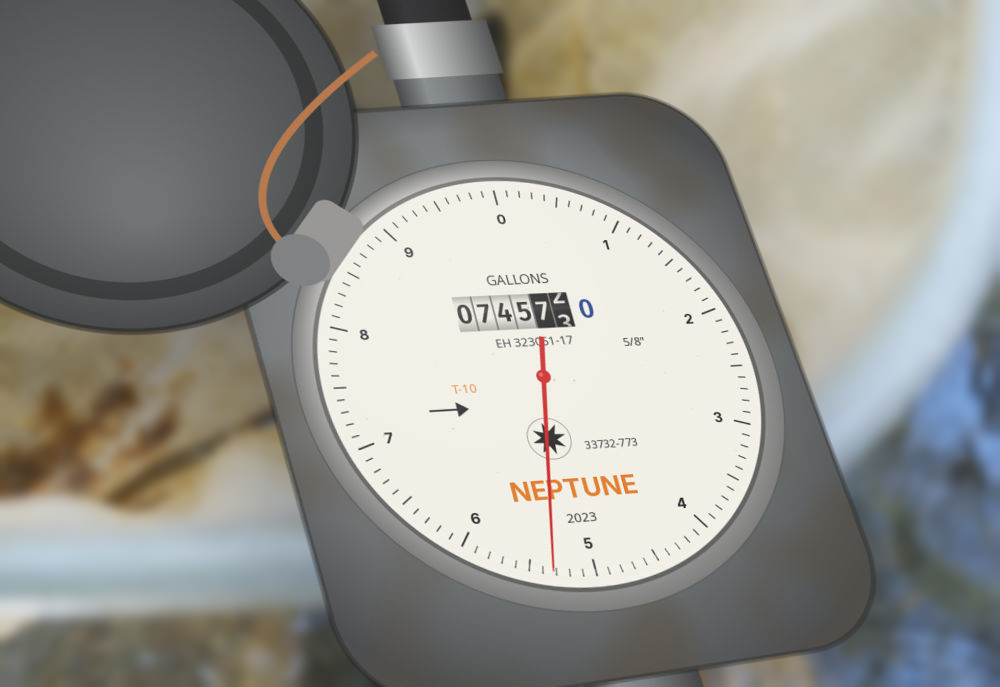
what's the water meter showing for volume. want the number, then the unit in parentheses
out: 745725.3 (gal)
